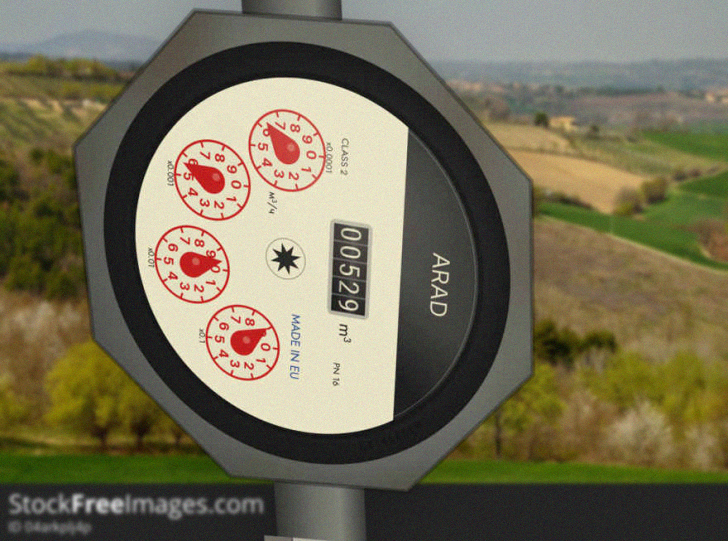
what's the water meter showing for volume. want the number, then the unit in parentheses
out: 529.8956 (m³)
